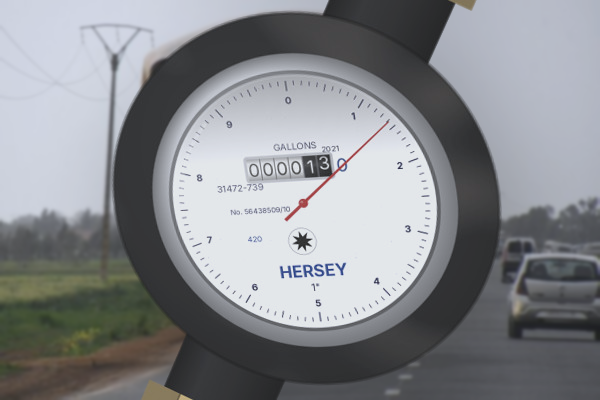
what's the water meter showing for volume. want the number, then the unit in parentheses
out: 131.4 (gal)
